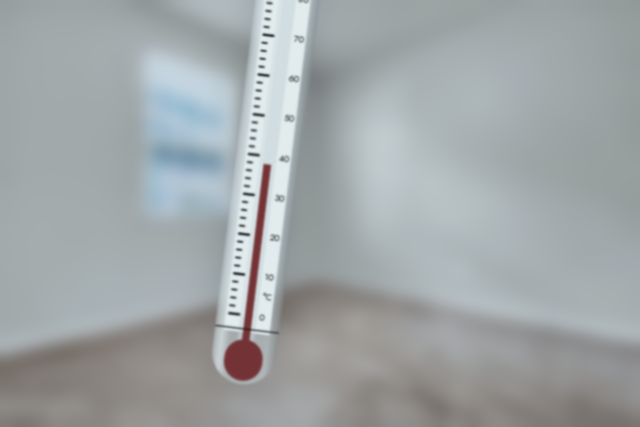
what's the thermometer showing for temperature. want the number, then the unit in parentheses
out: 38 (°C)
